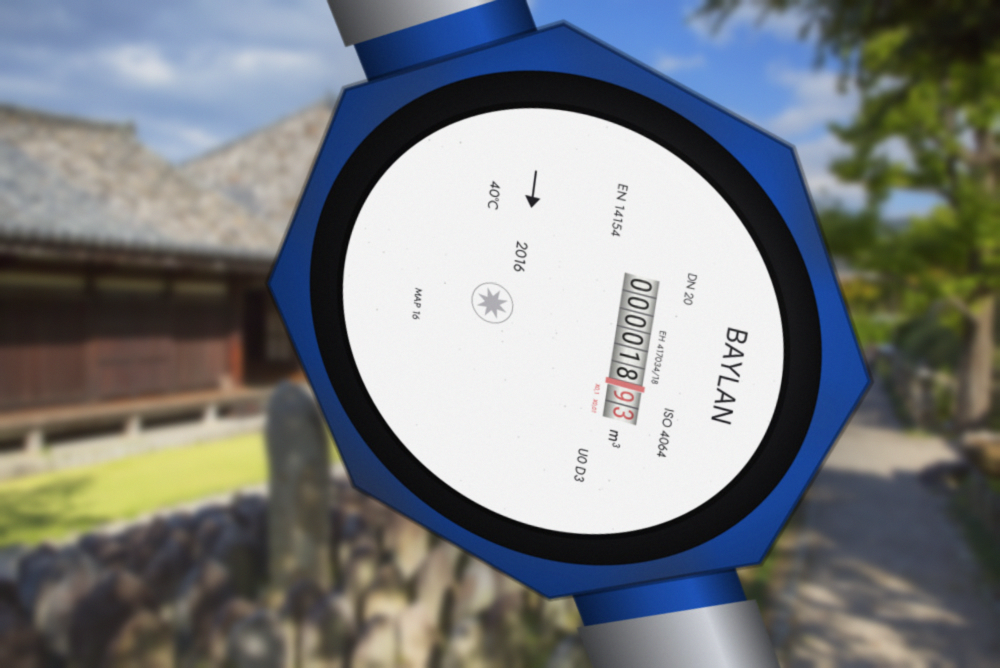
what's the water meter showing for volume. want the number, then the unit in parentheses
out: 18.93 (m³)
